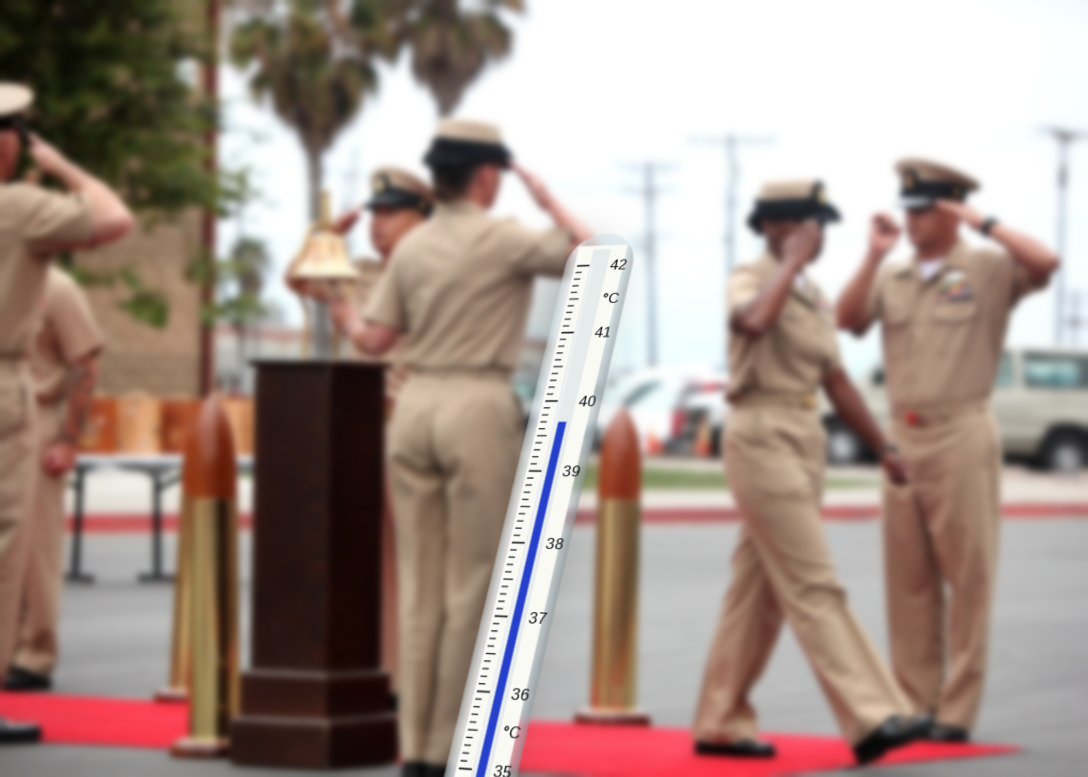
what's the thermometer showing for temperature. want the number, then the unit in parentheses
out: 39.7 (°C)
